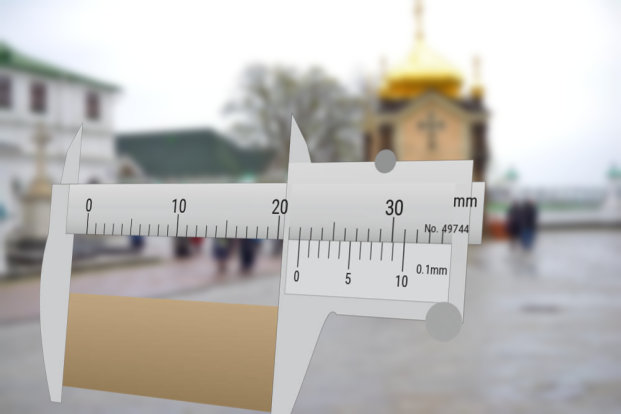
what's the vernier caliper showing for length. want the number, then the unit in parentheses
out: 22.0 (mm)
